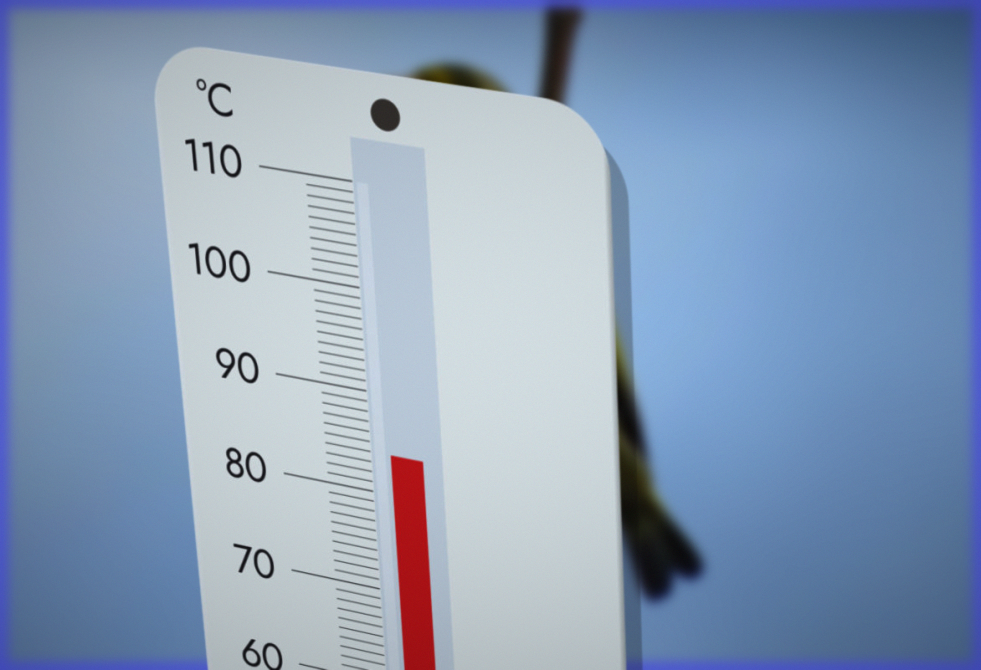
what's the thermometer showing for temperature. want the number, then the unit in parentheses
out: 84 (°C)
